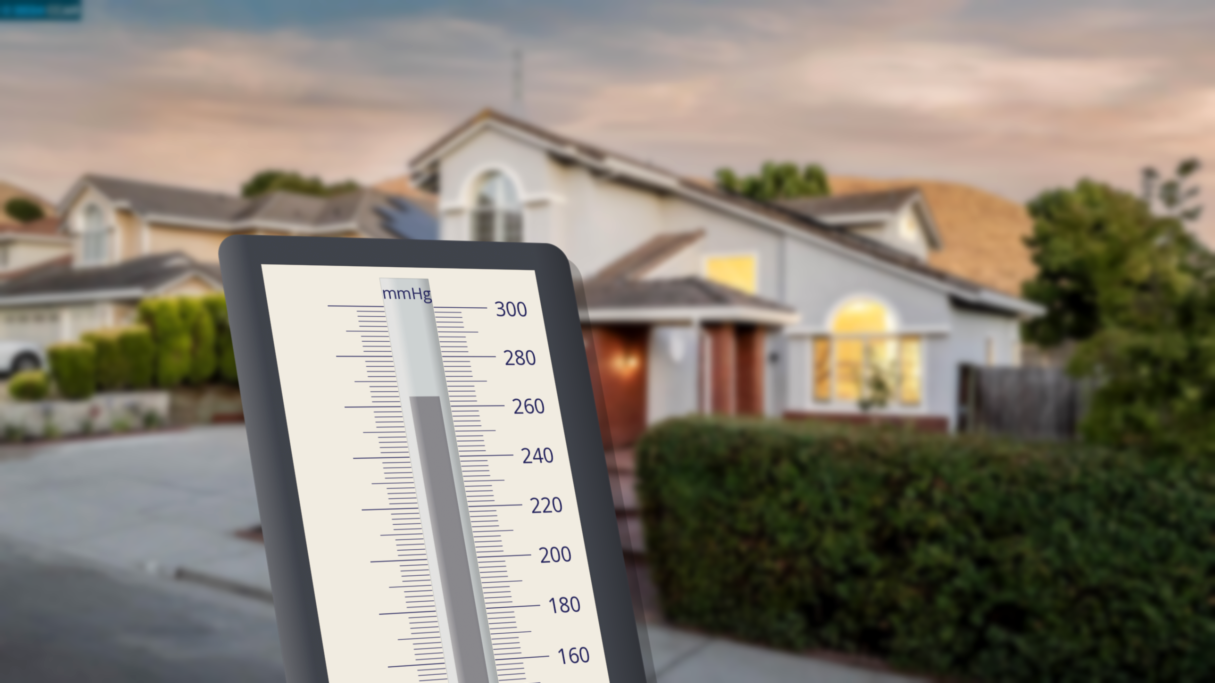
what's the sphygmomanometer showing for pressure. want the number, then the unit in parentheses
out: 264 (mmHg)
